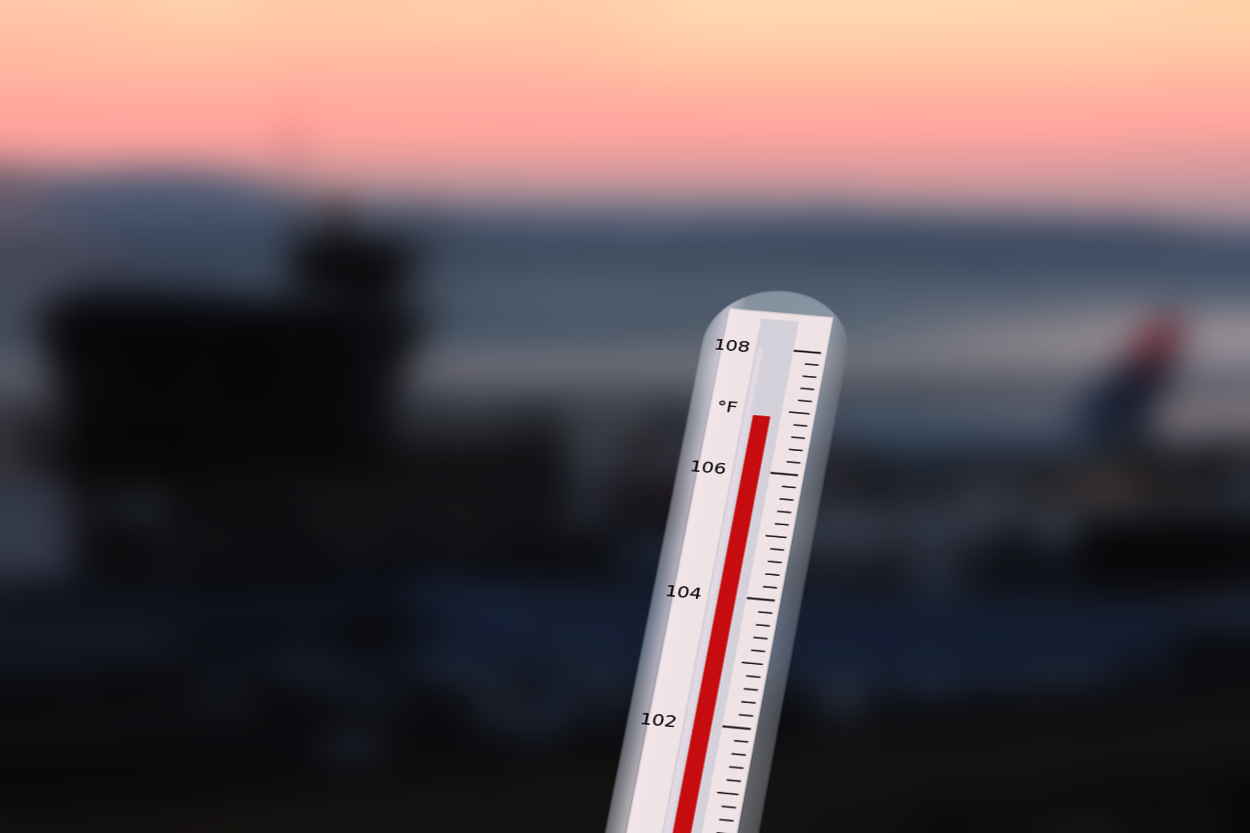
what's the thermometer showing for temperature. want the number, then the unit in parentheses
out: 106.9 (°F)
